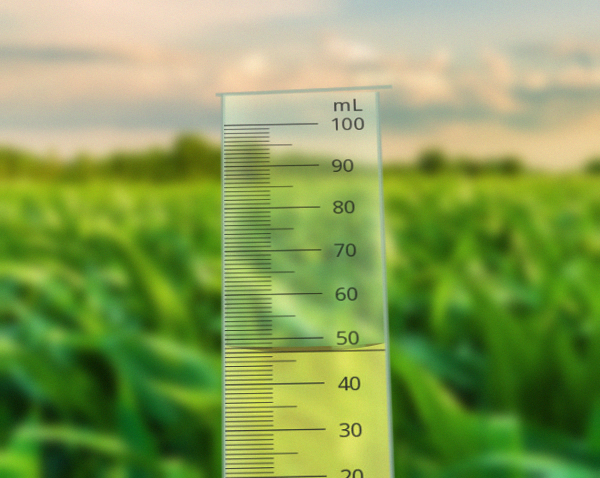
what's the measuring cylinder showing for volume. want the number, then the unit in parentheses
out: 47 (mL)
